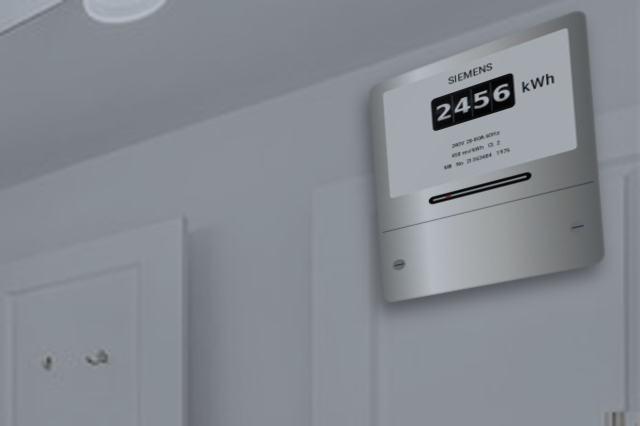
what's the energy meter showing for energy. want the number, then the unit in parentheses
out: 2456 (kWh)
